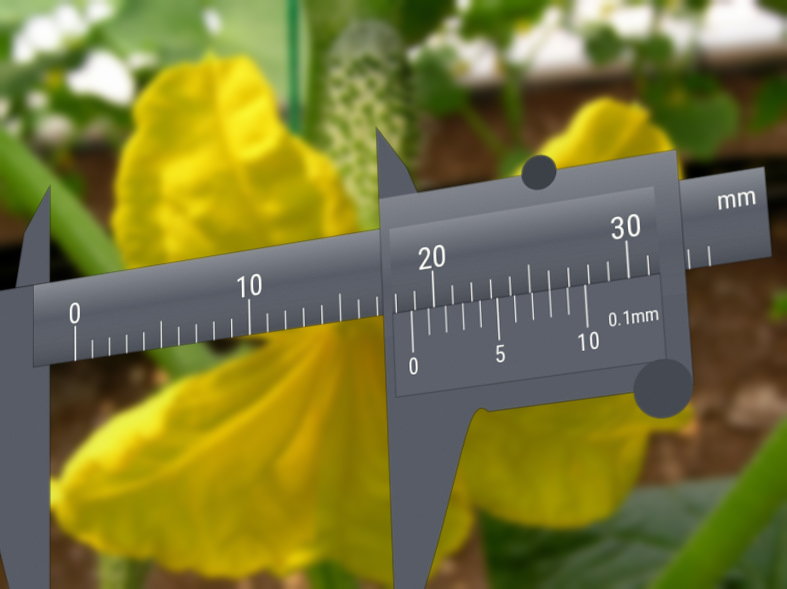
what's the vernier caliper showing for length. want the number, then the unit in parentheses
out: 18.8 (mm)
